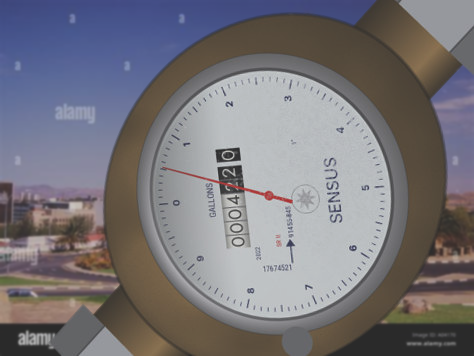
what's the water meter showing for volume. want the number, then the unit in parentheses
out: 4220.5 (gal)
